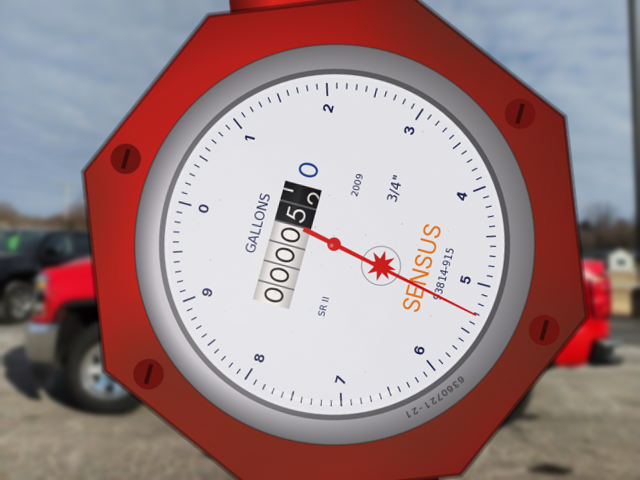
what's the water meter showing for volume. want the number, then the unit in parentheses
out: 515.3 (gal)
